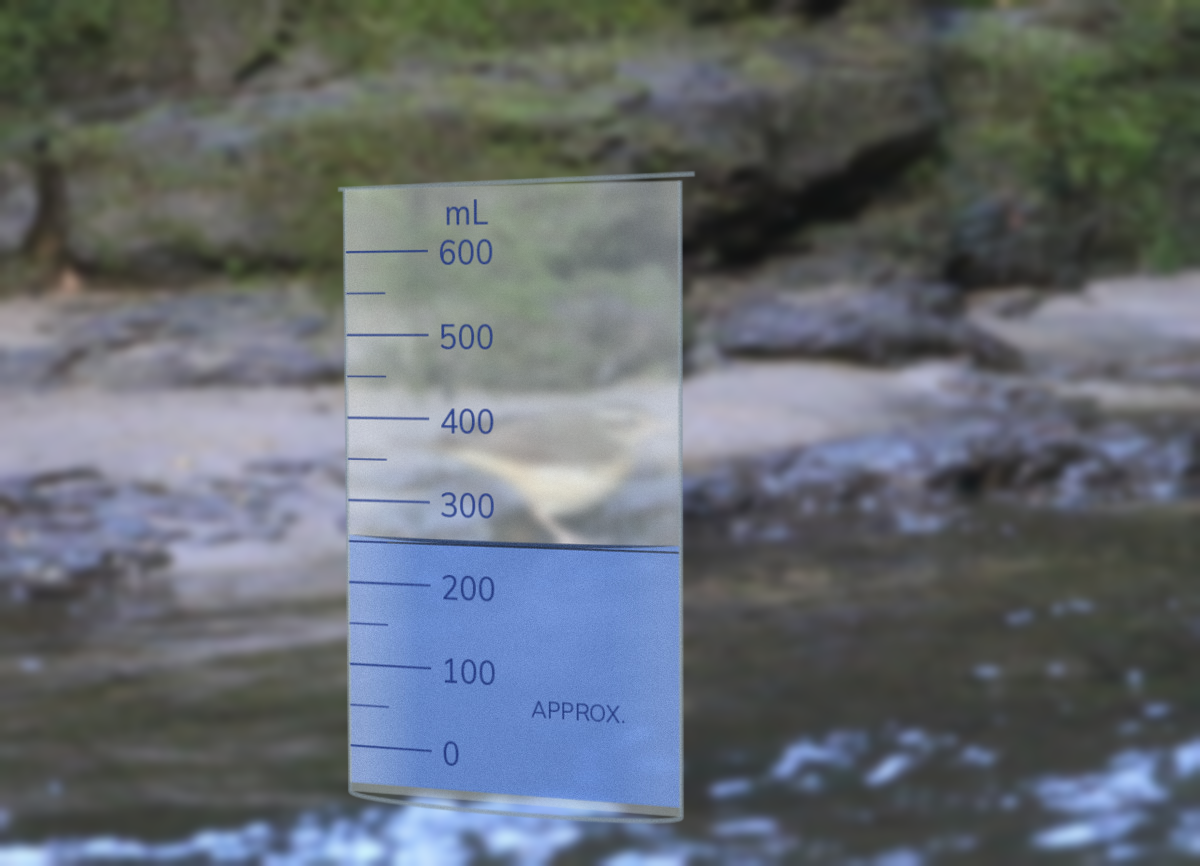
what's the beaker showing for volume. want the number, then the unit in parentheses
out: 250 (mL)
